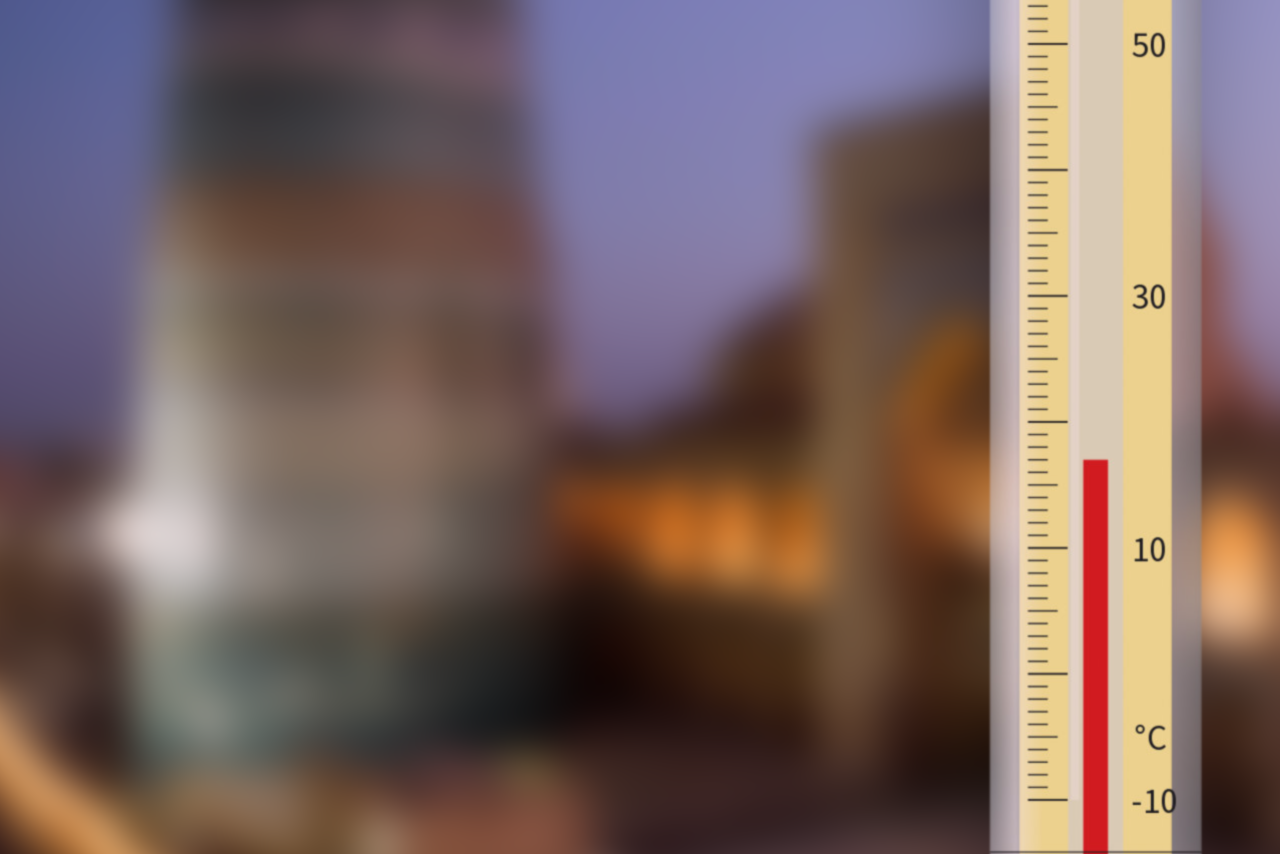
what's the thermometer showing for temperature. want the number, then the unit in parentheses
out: 17 (°C)
